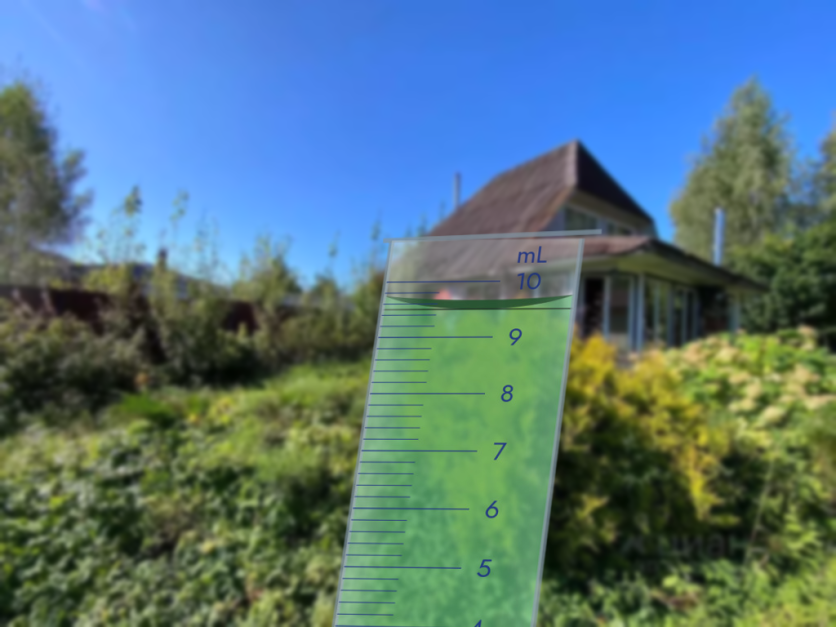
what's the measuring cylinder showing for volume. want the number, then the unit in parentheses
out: 9.5 (mL)
